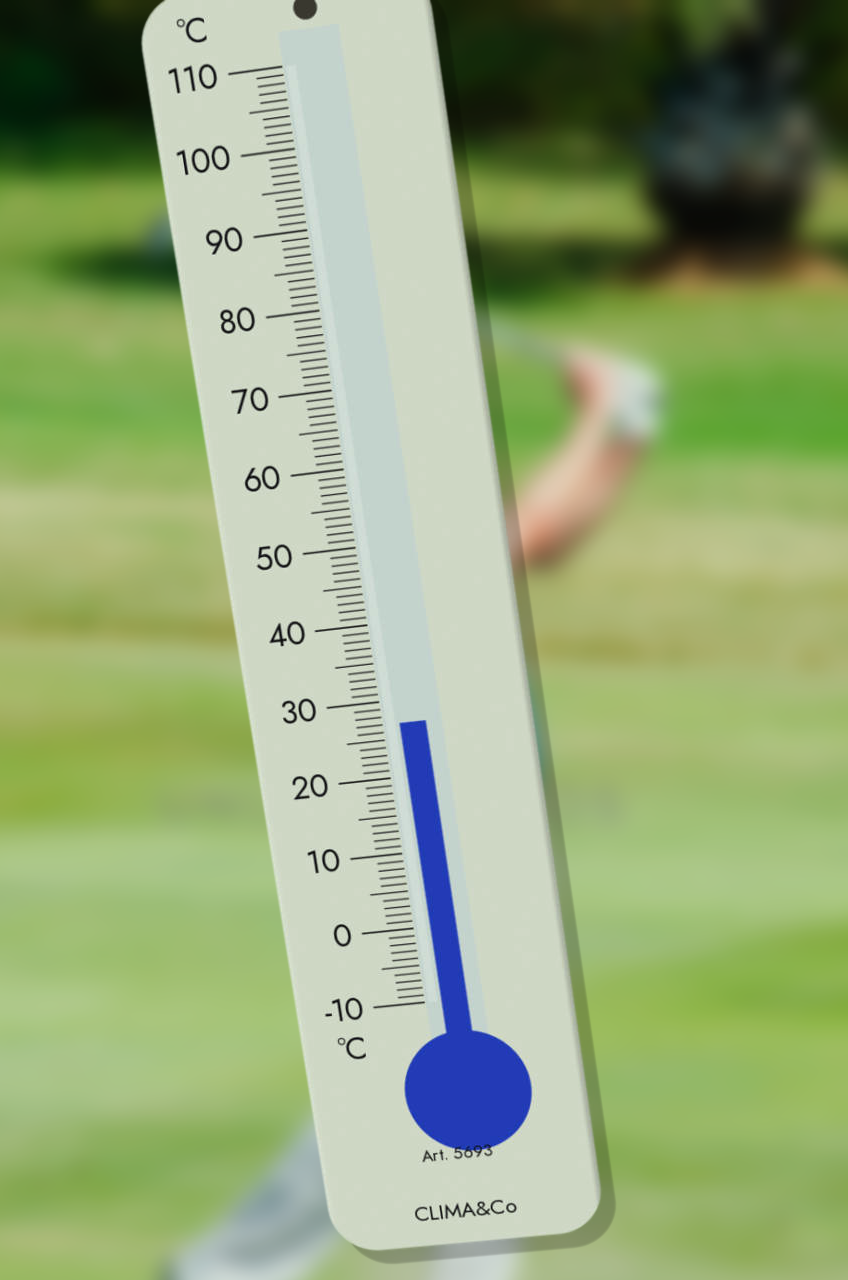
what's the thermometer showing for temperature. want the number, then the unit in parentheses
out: 27 (°C)
